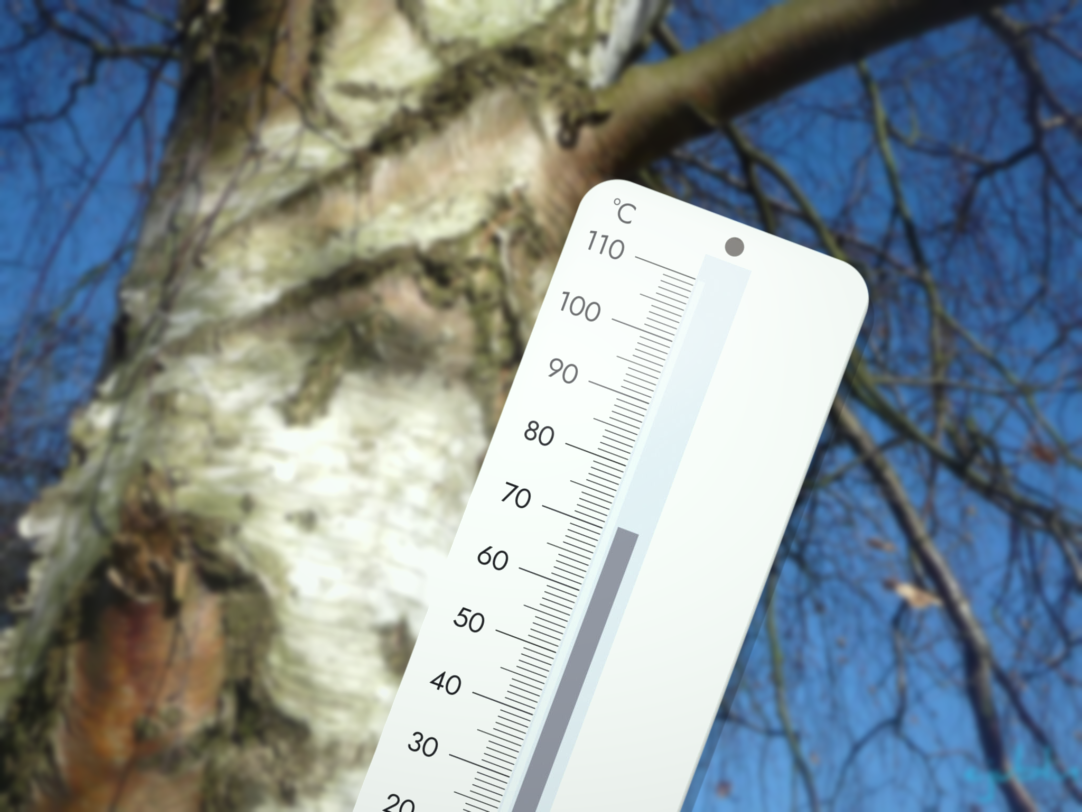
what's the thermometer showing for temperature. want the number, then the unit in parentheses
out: 71 (°C)
